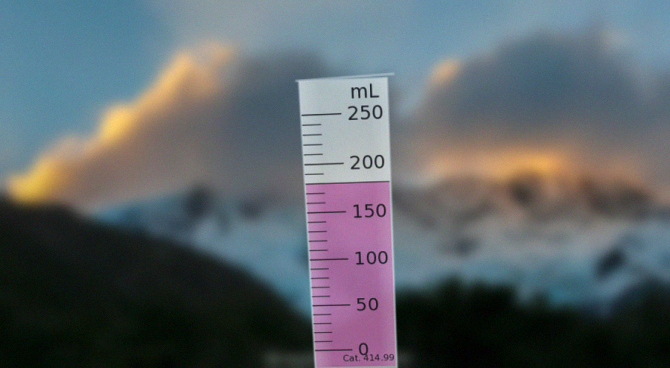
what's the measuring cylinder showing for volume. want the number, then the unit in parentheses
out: 180 (mL)
